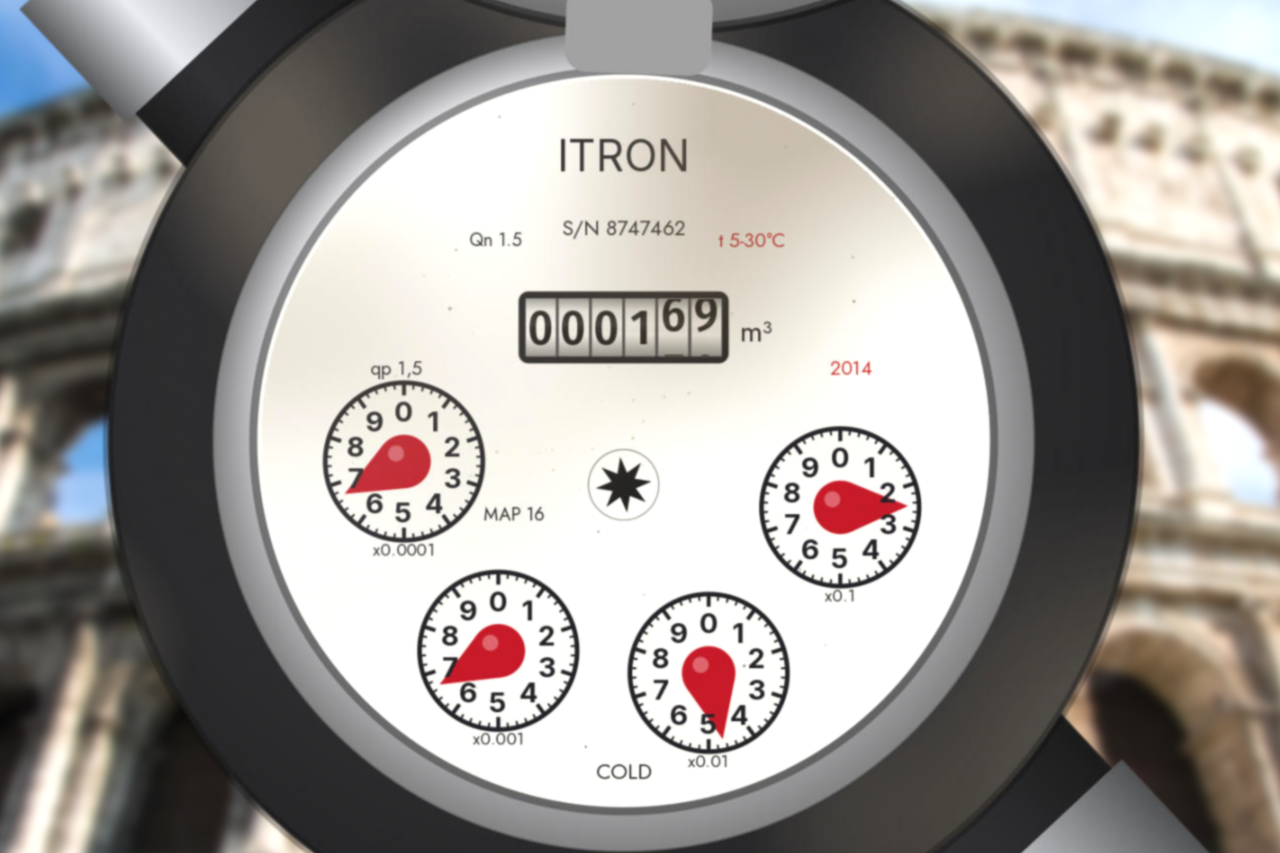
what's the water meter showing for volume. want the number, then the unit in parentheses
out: 169.2466 (m³)
